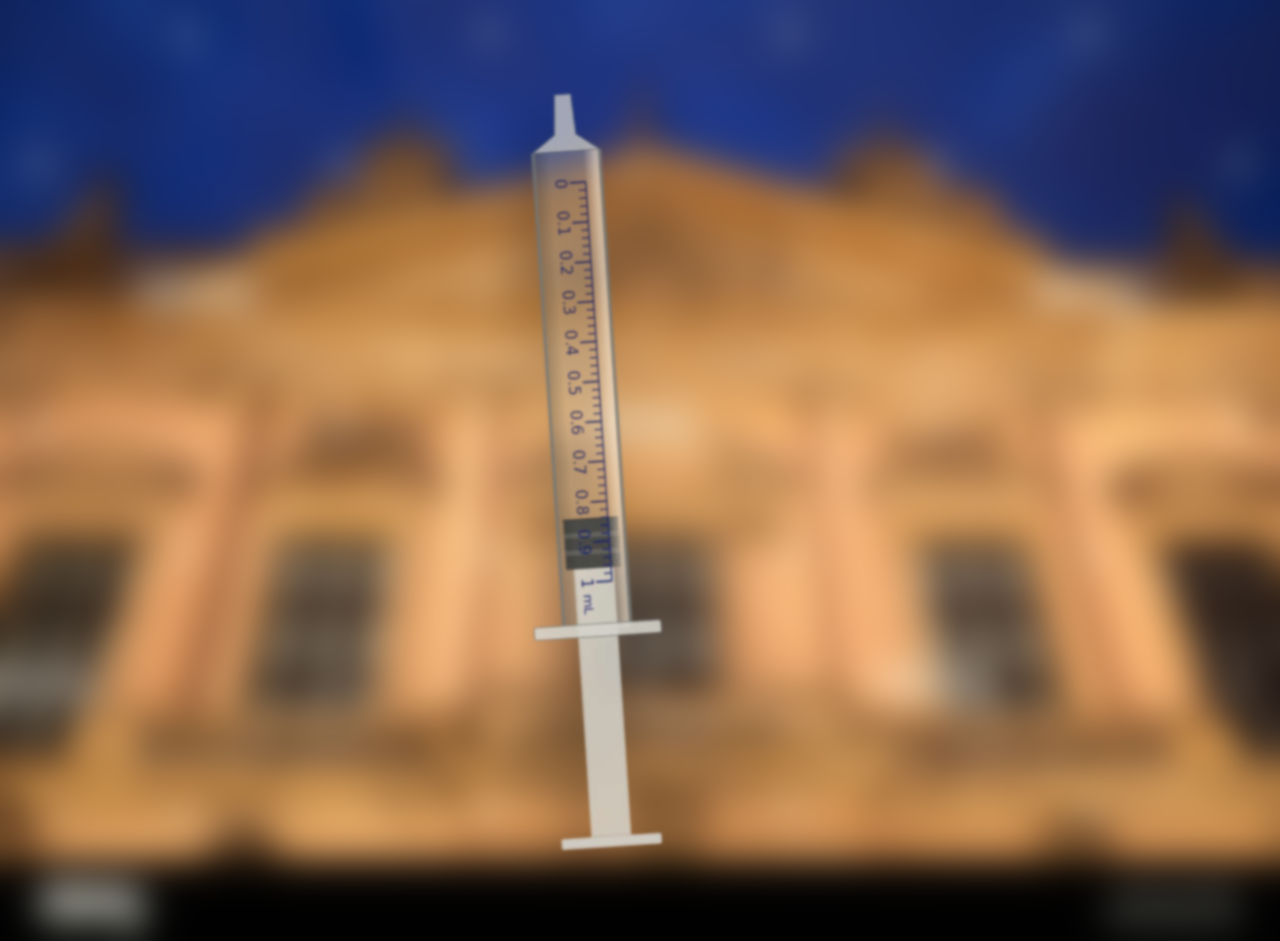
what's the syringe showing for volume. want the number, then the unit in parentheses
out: 0.84 (mL)
